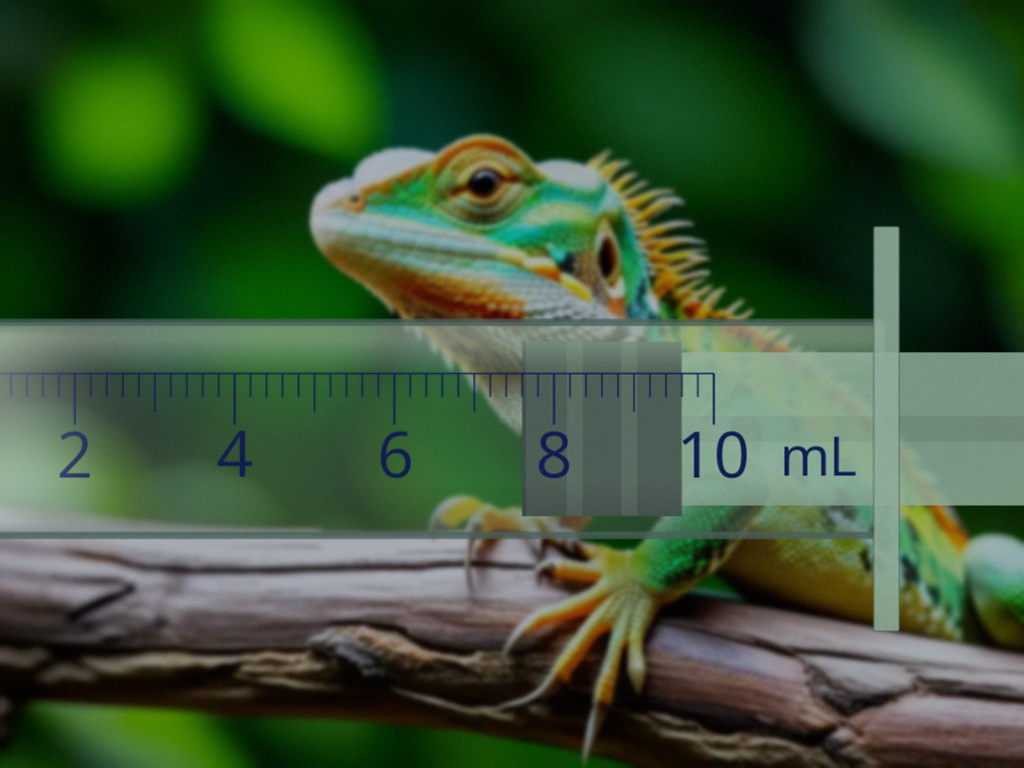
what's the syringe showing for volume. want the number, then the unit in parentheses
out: 7.6 (mL)
